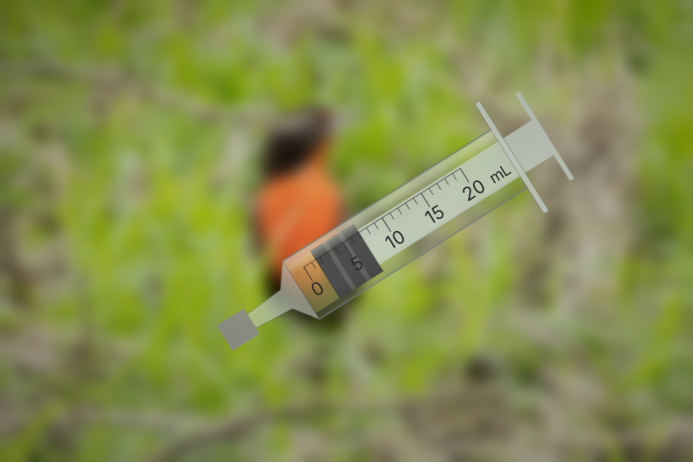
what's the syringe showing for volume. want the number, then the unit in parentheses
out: 1.5 (mL)
